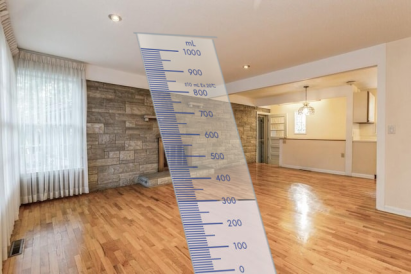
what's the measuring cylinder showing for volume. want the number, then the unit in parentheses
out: 300 (mL)
